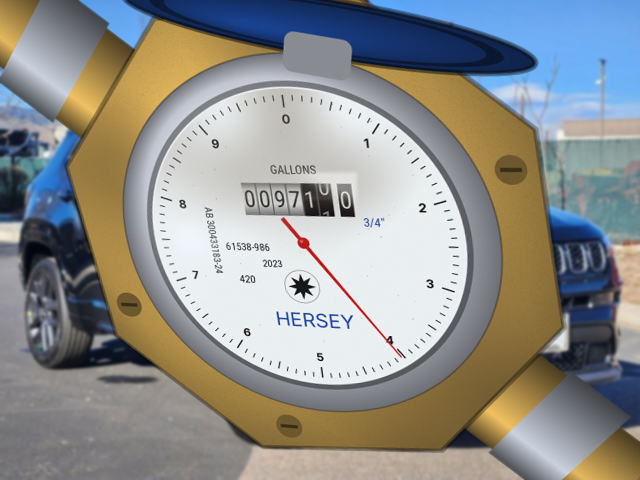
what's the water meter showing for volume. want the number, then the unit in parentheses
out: 97104.0 (gal)
